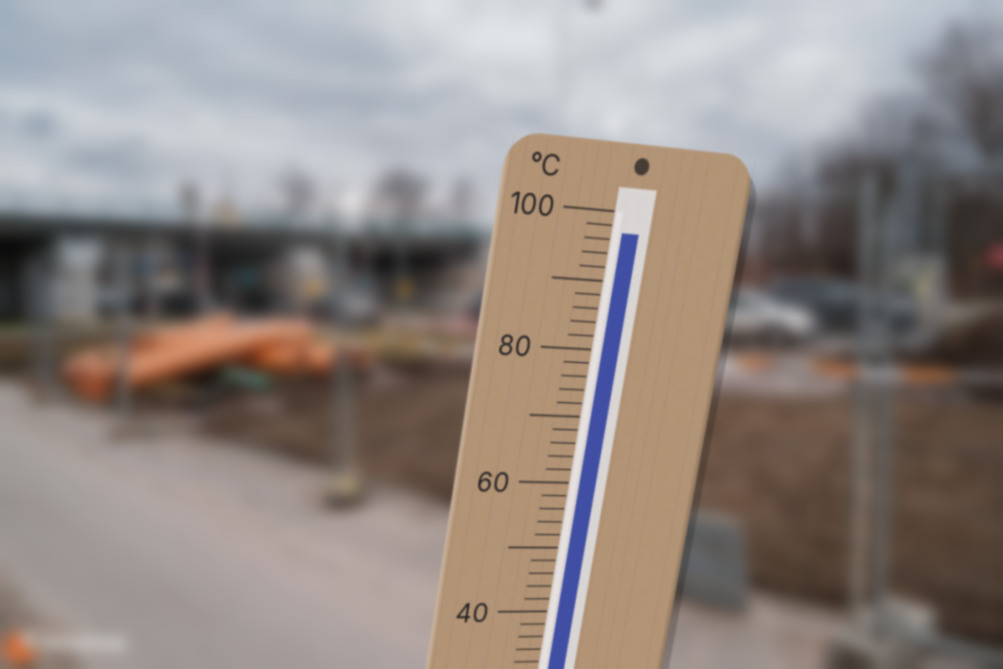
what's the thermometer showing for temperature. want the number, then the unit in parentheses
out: 97 (°C)
